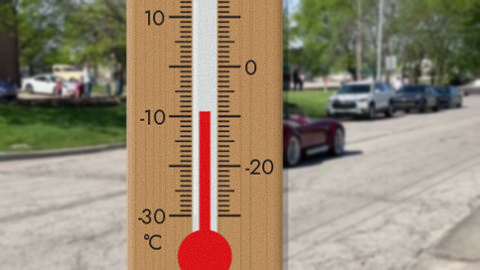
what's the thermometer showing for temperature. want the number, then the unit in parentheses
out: -9 (°C)
